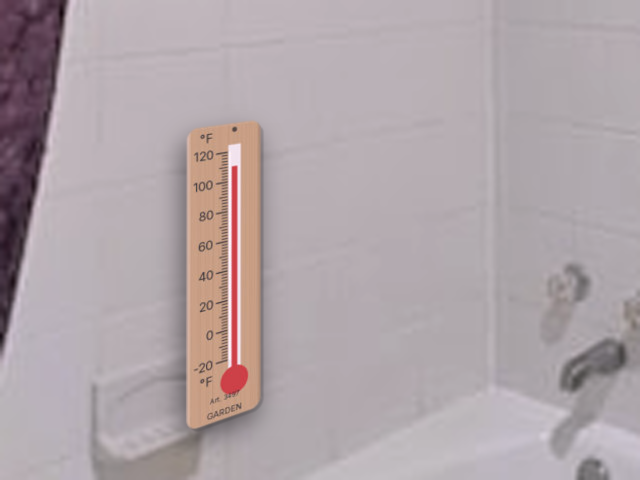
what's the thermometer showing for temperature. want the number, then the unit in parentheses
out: 110 (°F)
